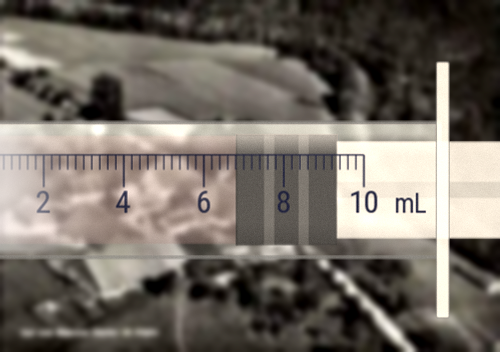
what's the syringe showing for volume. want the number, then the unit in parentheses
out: 6.8 (mL)
